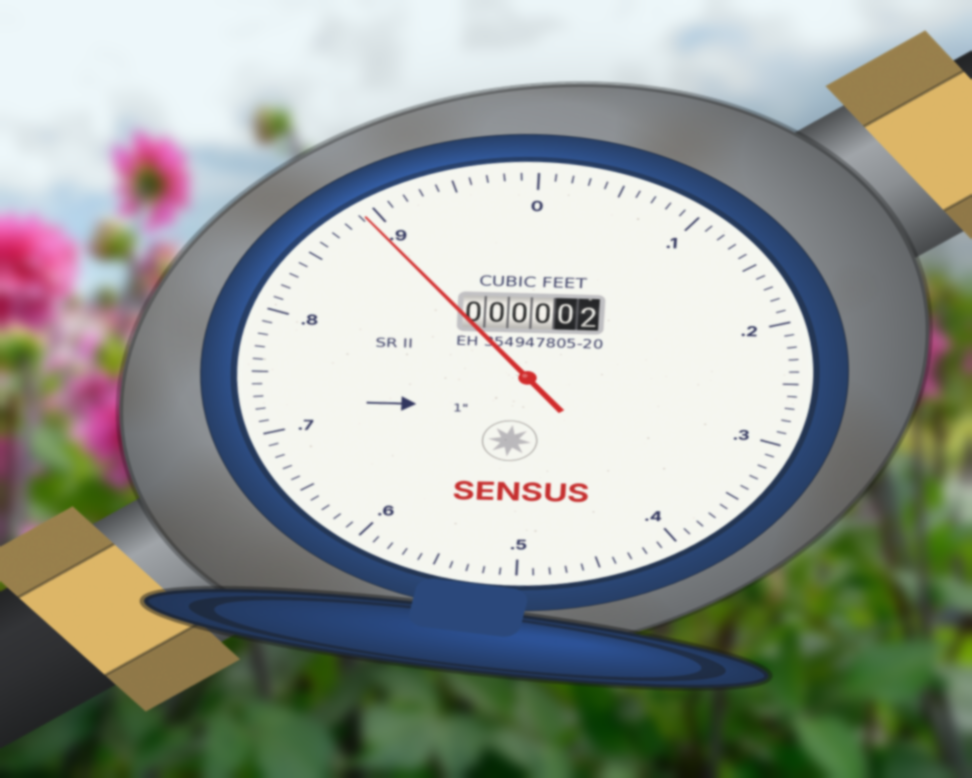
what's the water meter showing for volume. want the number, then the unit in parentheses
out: 1.89 (ft³)
